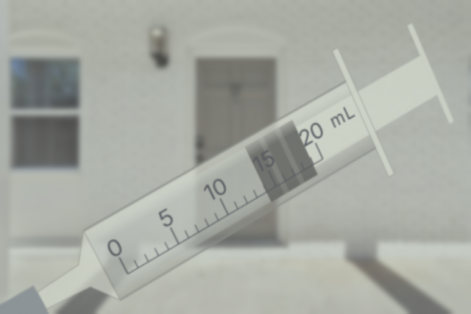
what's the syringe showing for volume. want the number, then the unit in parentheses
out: 14 (mL)
